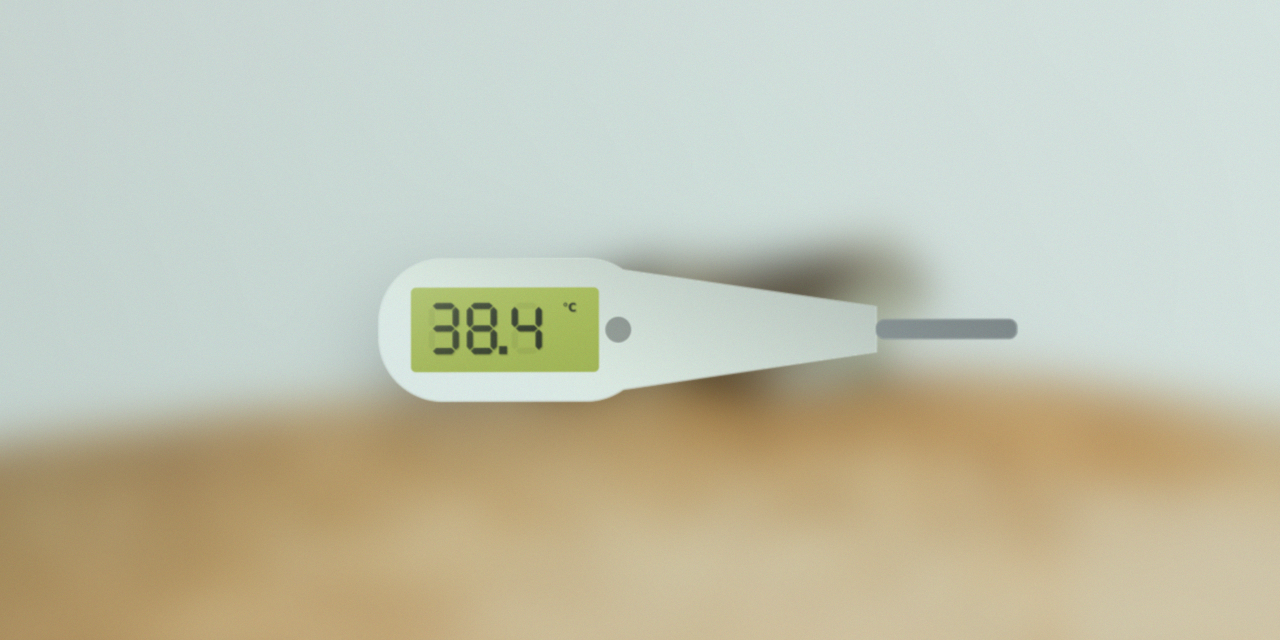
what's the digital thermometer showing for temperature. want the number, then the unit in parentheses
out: 38.4 (°C)
